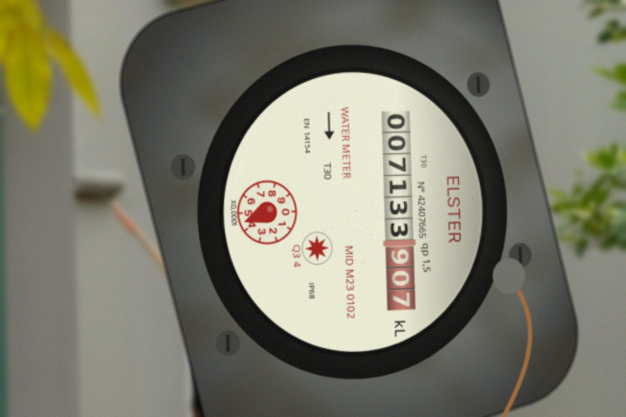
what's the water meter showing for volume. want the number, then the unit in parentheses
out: 7133.9074 (kL)
